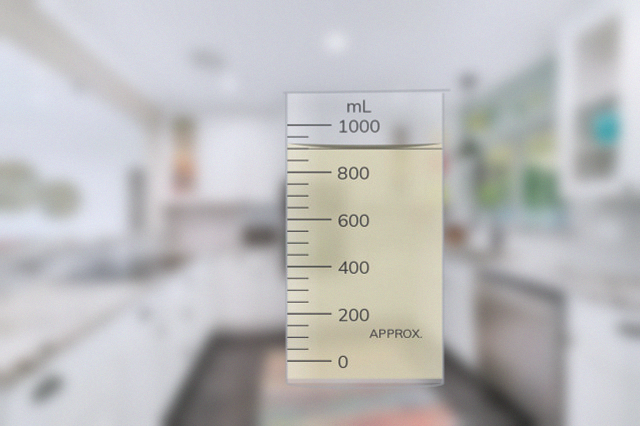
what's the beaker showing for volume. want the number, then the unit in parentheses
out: 900 (mL)
